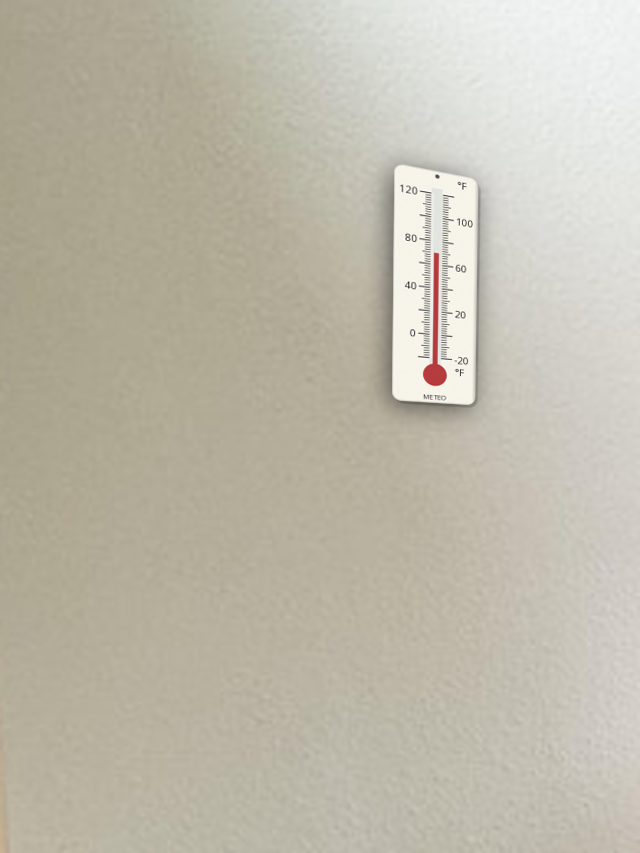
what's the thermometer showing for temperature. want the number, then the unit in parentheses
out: 70 (°F)
